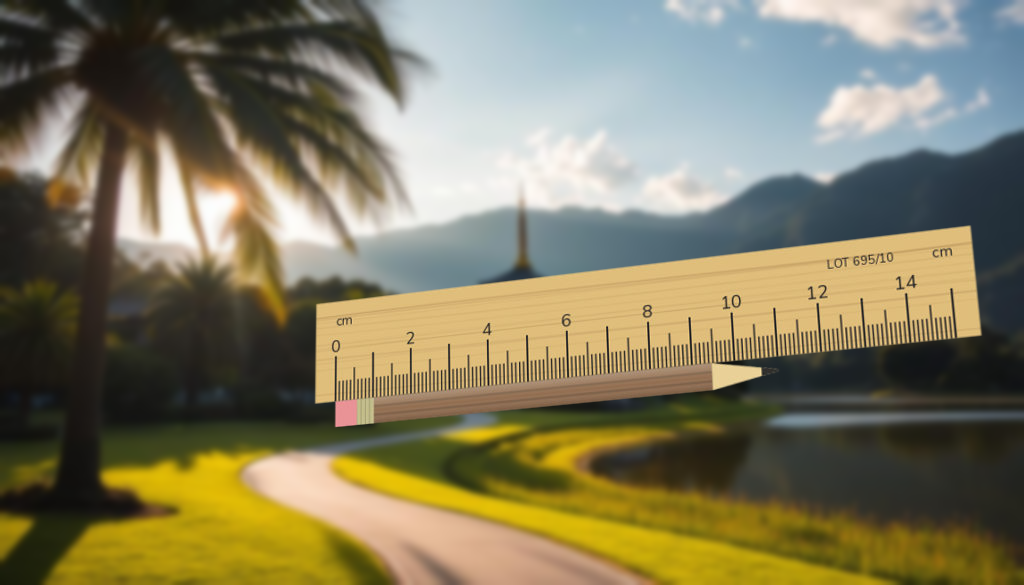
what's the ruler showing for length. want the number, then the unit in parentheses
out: 11 (cm)
